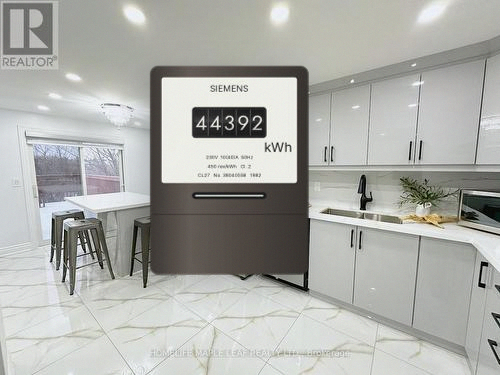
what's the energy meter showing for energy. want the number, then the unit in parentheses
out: 44392 (kWh)
